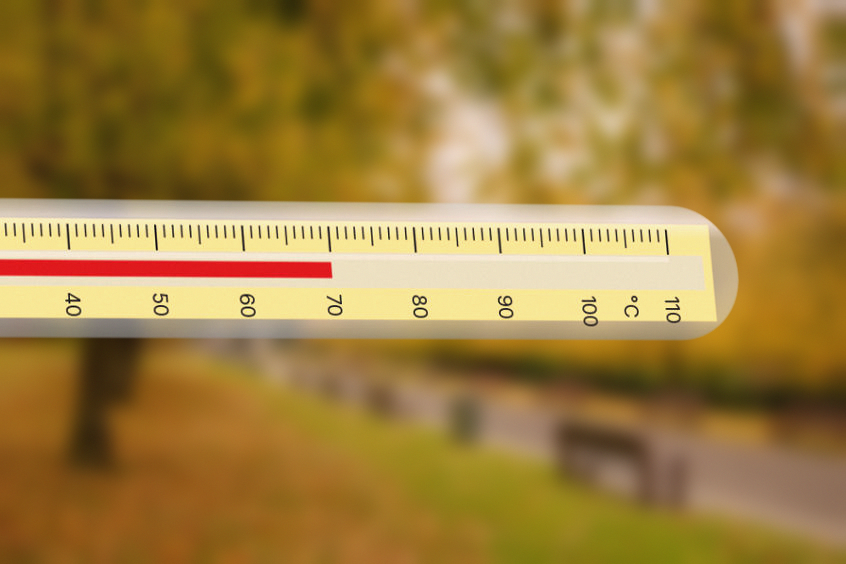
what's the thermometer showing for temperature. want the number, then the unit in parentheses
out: 70 (°C)
